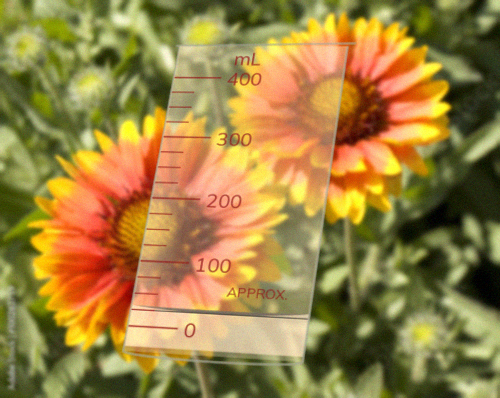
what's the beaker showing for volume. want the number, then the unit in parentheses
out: 25 (mL)
